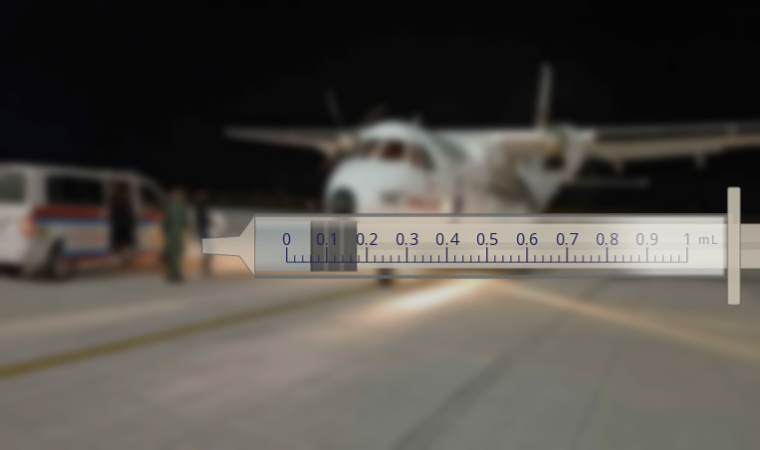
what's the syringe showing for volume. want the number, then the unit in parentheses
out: 0.06 (mL)
